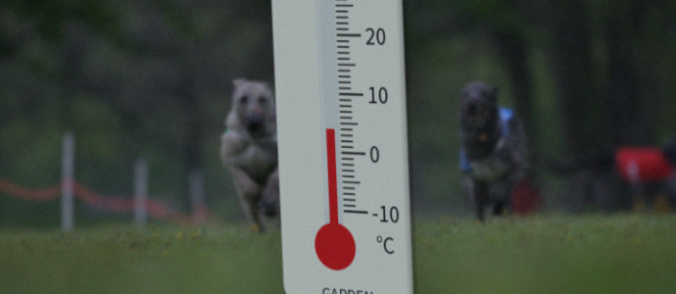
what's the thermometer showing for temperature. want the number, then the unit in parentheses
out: 4 (°C)
